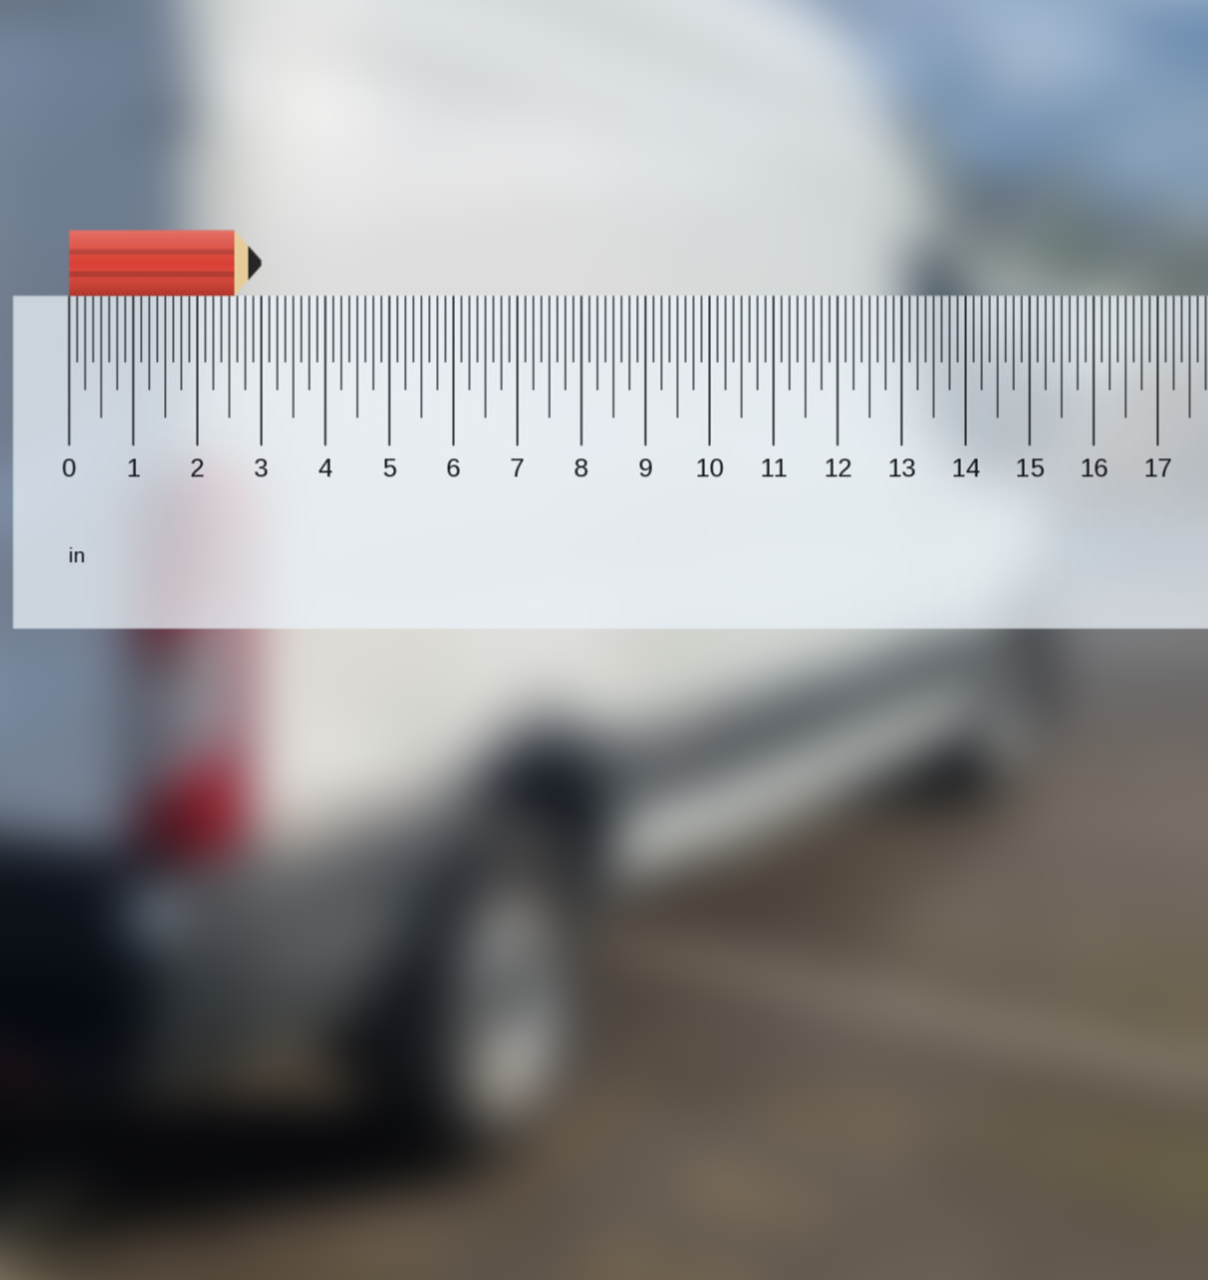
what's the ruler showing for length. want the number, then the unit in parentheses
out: 3 (in)
